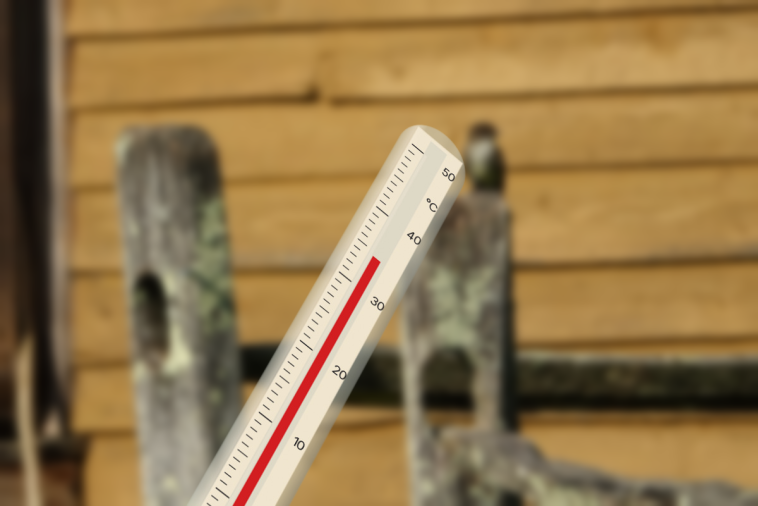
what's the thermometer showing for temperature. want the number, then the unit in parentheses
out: 34.5 (°C)
